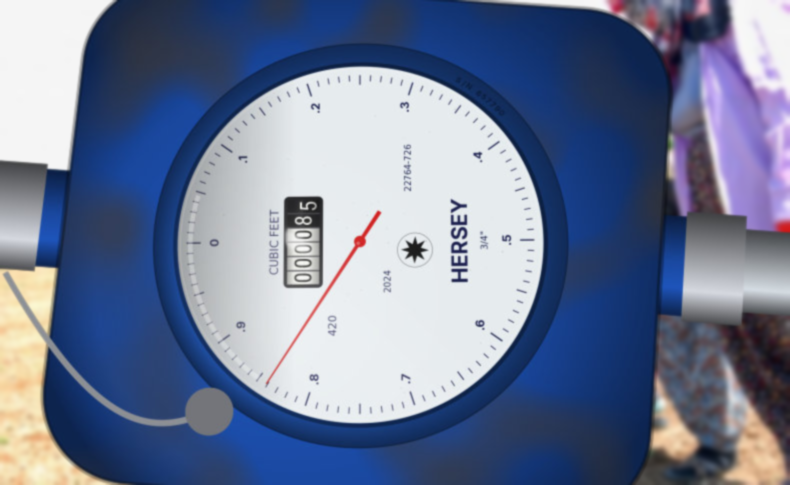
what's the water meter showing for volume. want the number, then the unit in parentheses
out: 84.84 (ft³)
